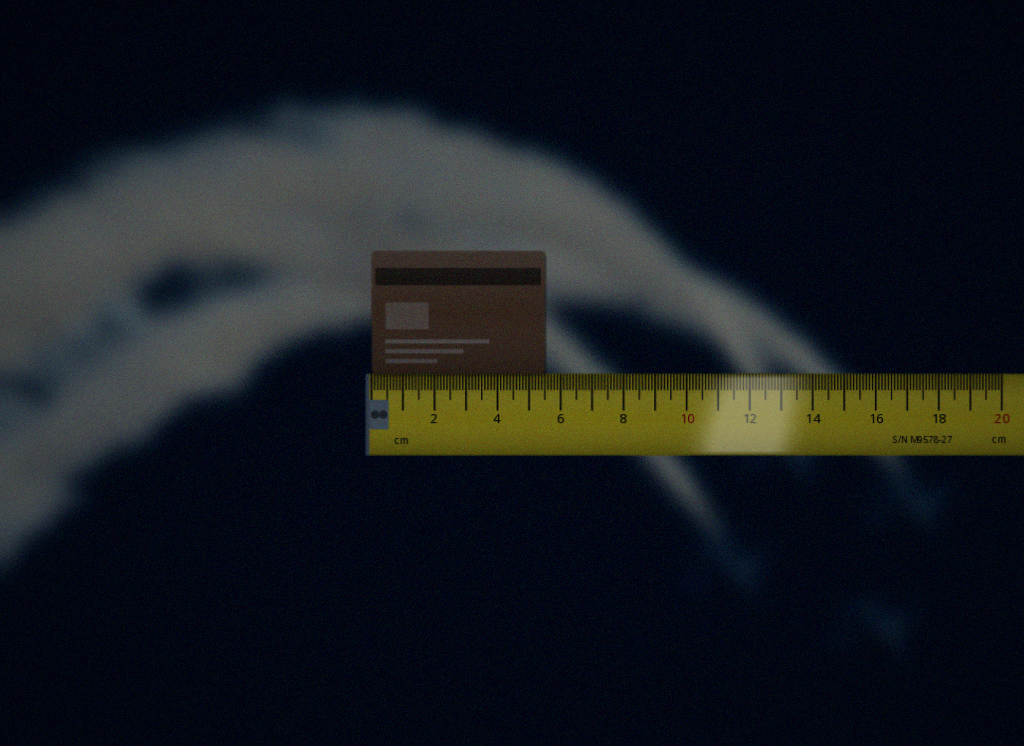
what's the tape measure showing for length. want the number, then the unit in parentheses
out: 5.5 (cm)
